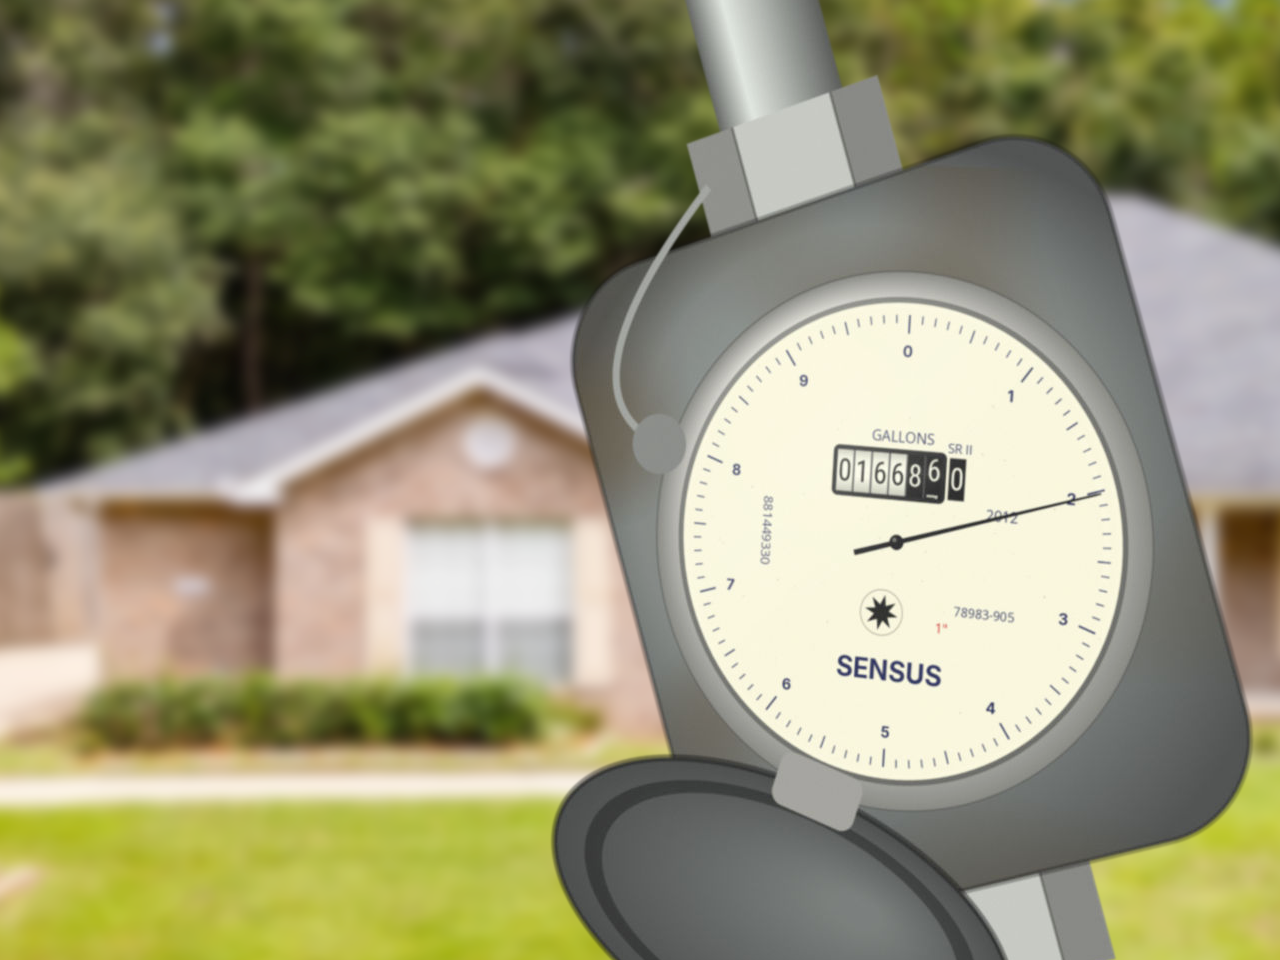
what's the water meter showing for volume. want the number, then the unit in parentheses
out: 166862.0 (gal)
